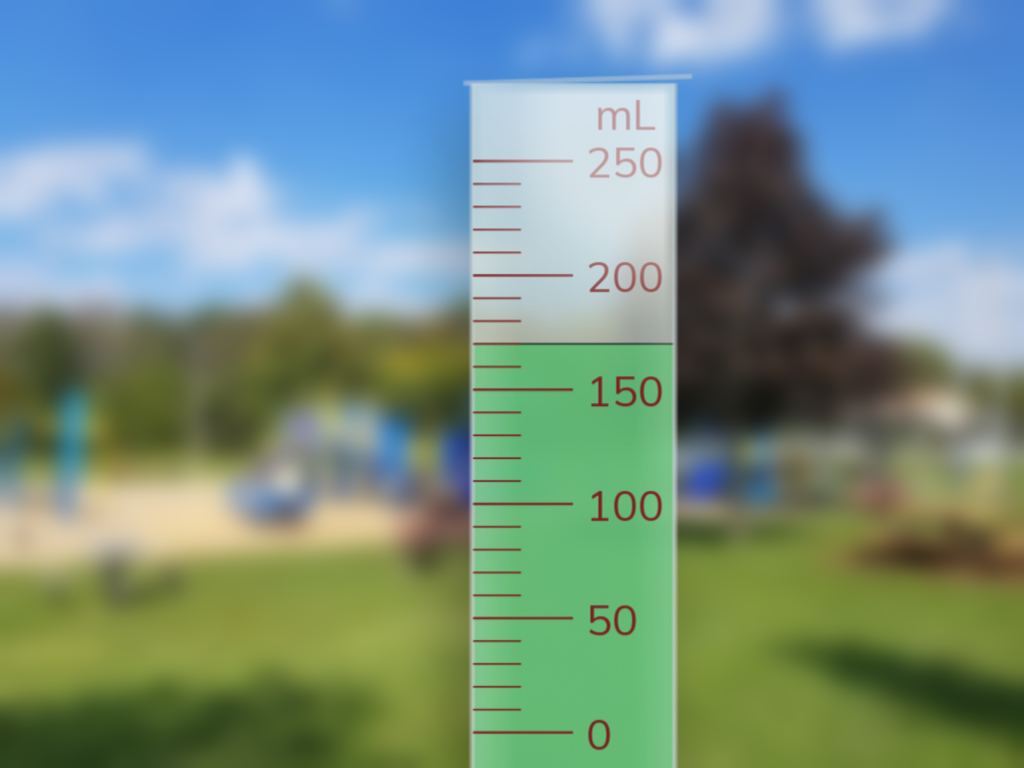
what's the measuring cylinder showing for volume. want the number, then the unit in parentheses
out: 170 (mL)
